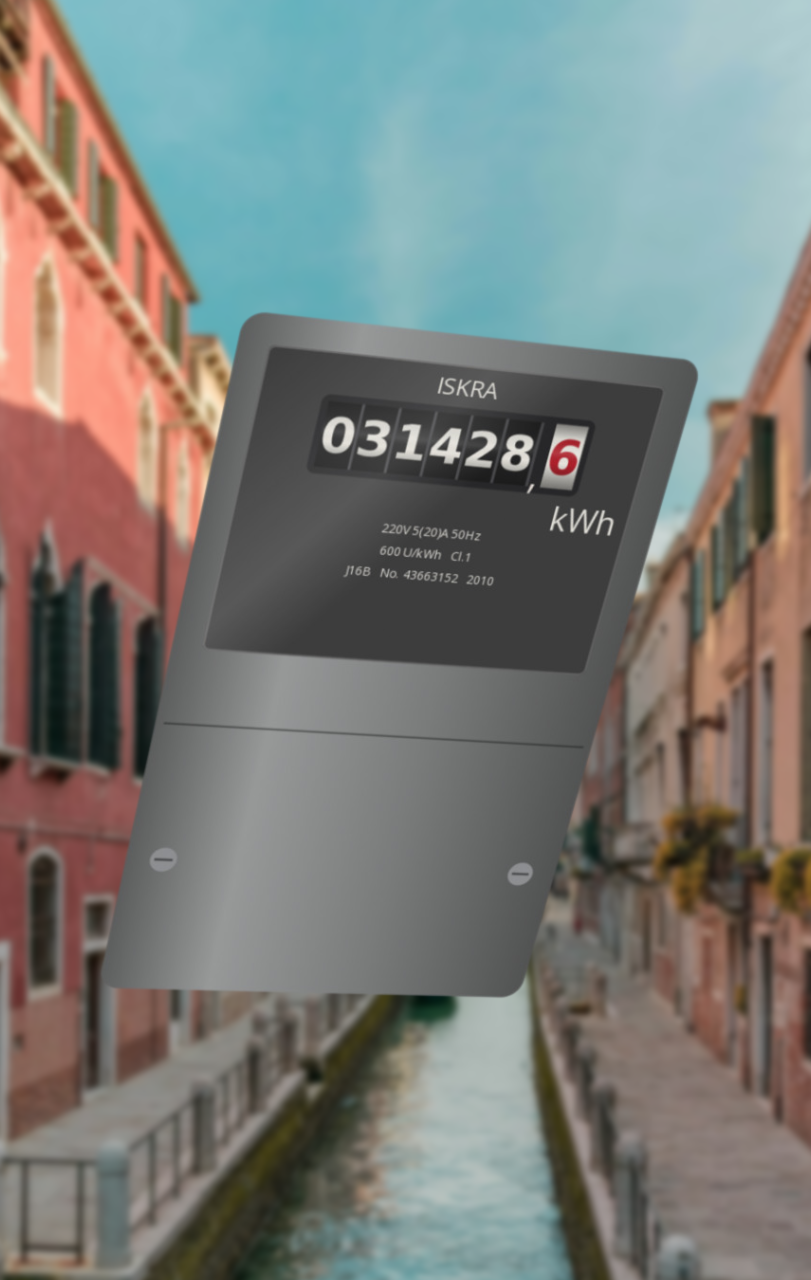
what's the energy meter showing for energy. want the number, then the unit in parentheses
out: 31428.6 (kWh)
